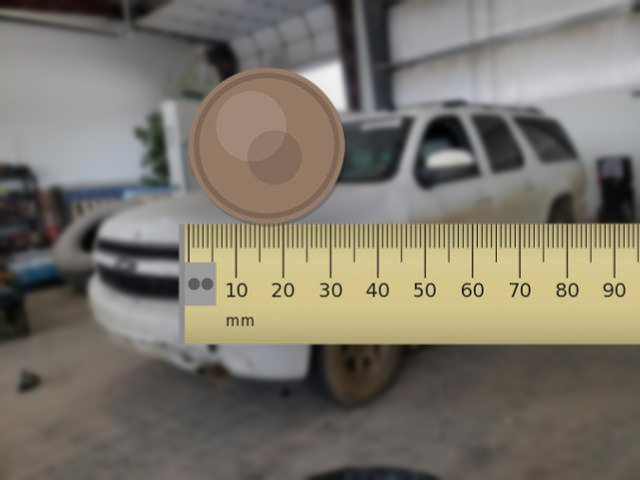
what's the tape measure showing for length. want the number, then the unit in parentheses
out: 33 (mm)
